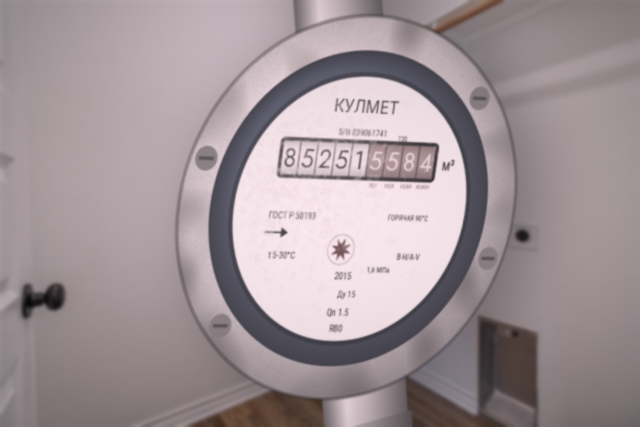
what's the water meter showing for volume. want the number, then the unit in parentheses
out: 85251.5584 (m³)
